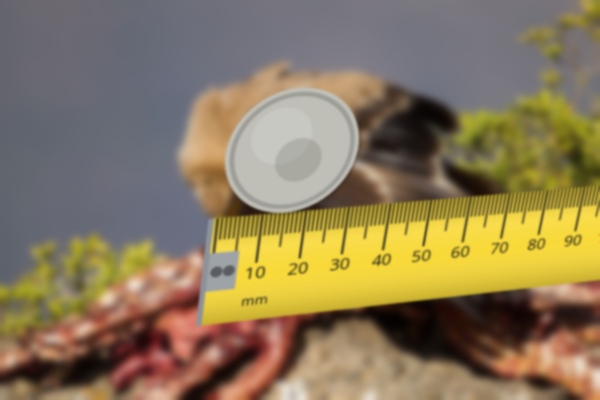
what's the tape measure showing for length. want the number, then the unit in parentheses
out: 30 (mm)
